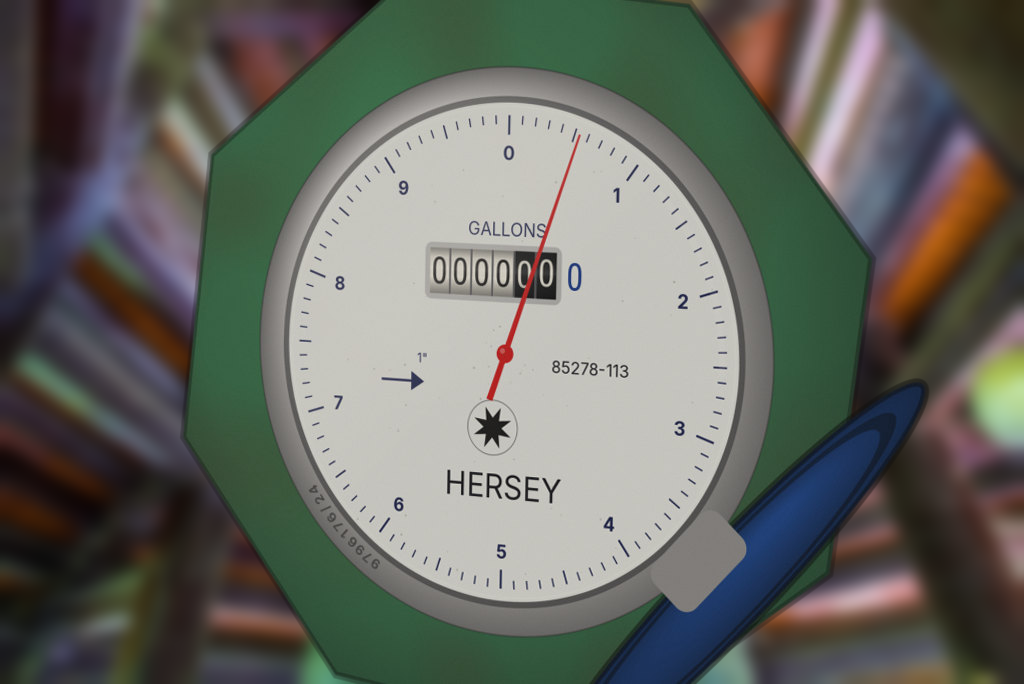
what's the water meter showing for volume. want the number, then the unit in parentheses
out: 0.5 (gal)
